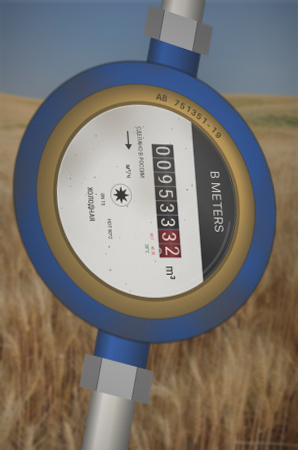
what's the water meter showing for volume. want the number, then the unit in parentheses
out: 9533.32 (m³)
